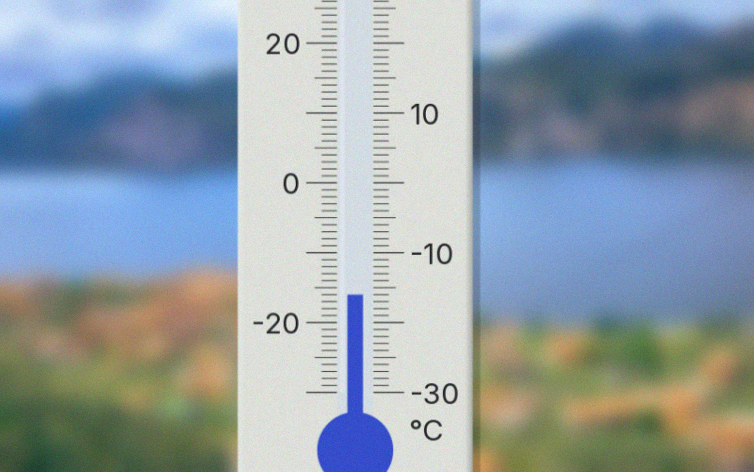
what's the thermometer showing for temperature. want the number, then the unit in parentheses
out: -16 (°C)
